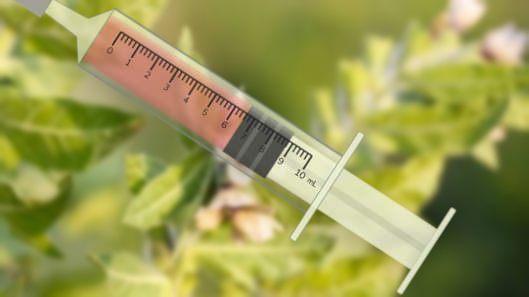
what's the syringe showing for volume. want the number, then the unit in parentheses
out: 6.6 (mL)
